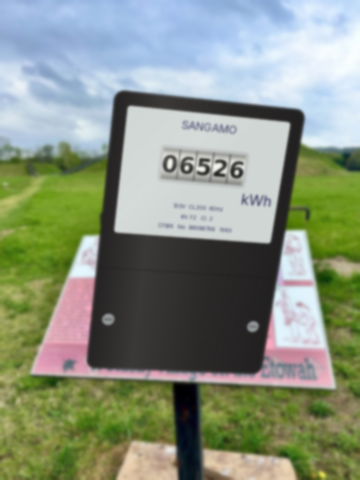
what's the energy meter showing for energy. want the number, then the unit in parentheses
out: 6526 (kWh)
